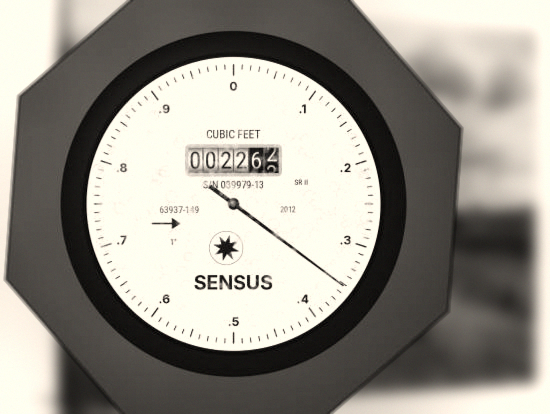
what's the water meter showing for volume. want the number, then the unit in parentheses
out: 2262.35 (ft³)
